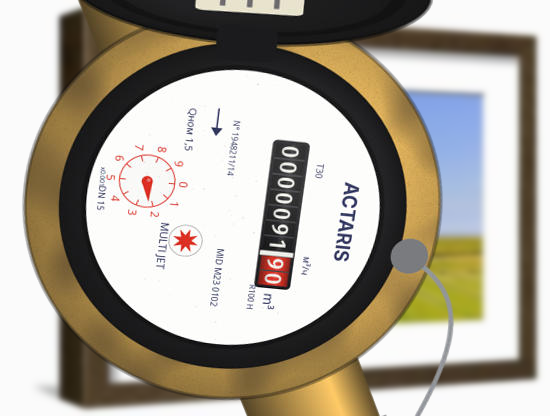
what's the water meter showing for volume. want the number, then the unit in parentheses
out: 91.902 (m³)
